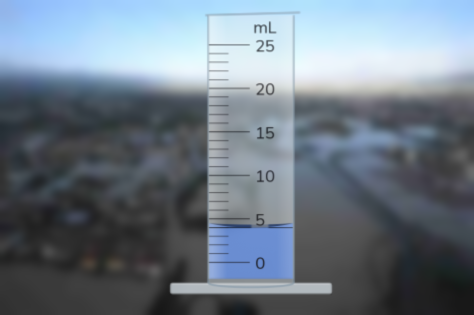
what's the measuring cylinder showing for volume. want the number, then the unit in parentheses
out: 4 (mL)
